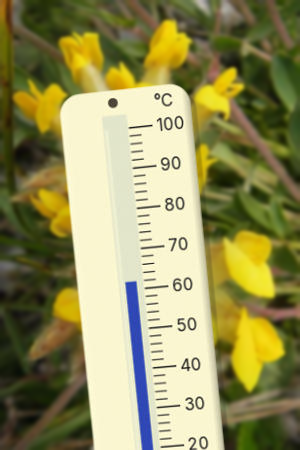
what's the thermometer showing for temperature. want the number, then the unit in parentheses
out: 62 (°C)
